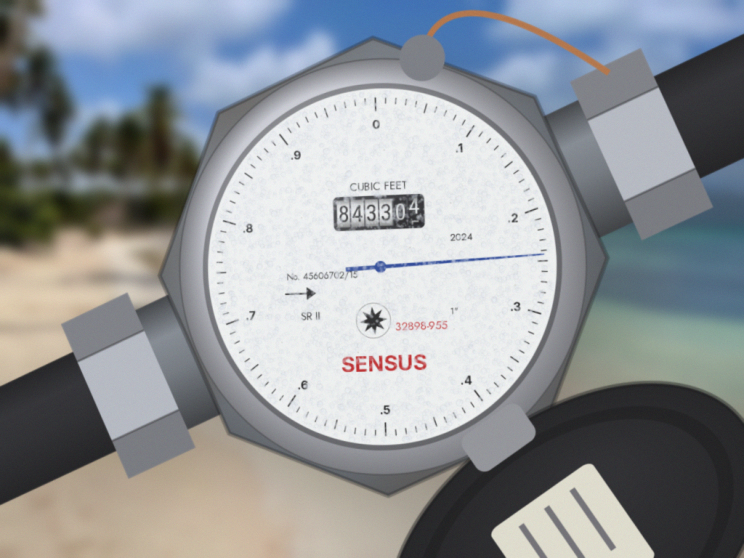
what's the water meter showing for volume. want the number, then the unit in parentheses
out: 843304.24 (ft³)
